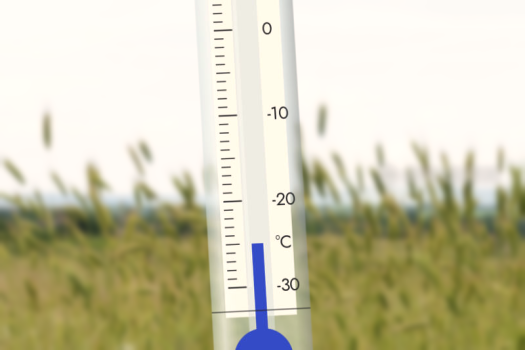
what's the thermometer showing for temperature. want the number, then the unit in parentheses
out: -25 (°C)
